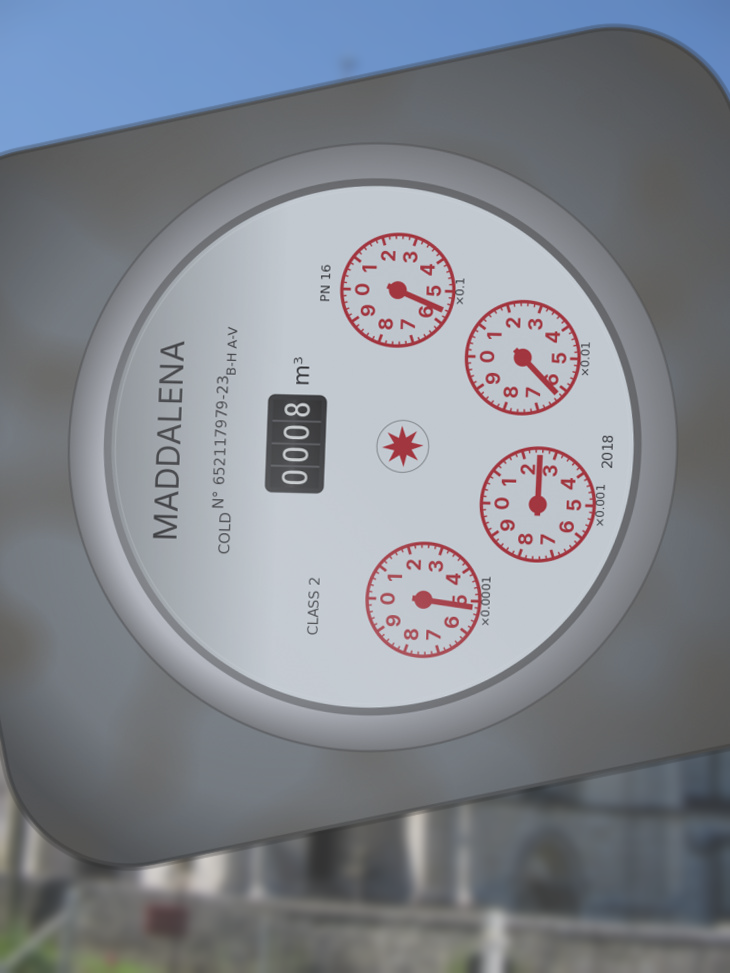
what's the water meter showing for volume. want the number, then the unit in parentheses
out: 8.5625 (m³)
